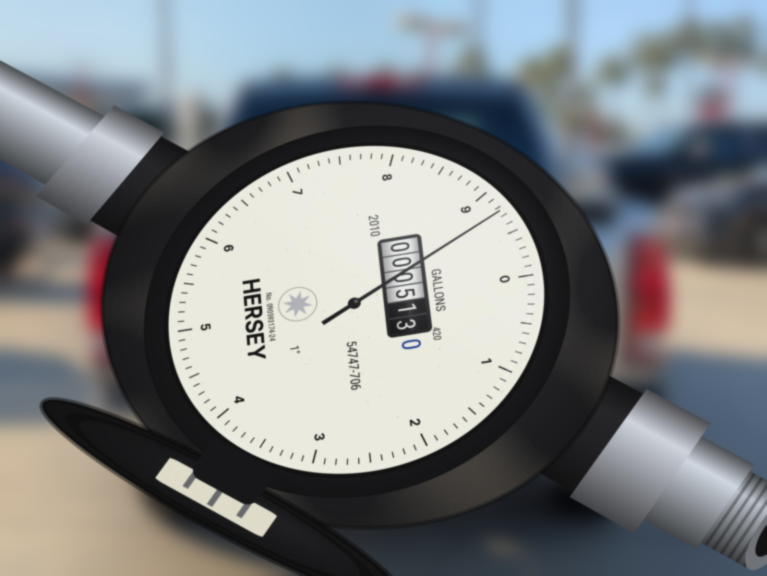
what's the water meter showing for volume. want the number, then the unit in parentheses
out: 5129.2 (gal)
